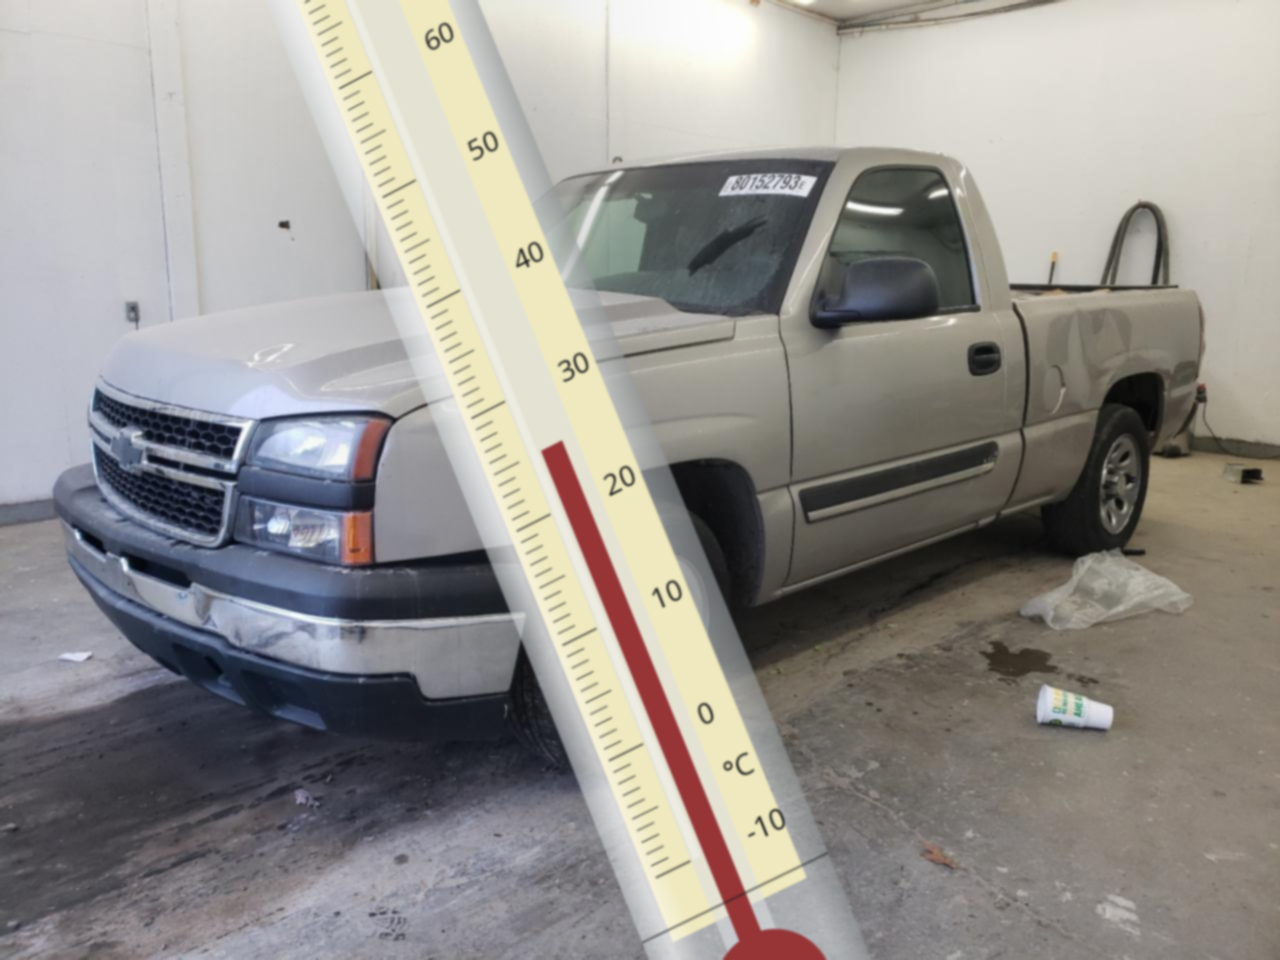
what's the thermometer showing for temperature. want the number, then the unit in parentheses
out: 25 (°C)
